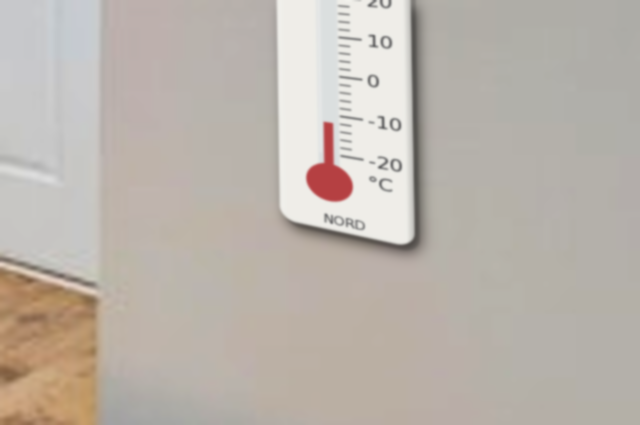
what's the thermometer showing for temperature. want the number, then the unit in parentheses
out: -12 (°C)
